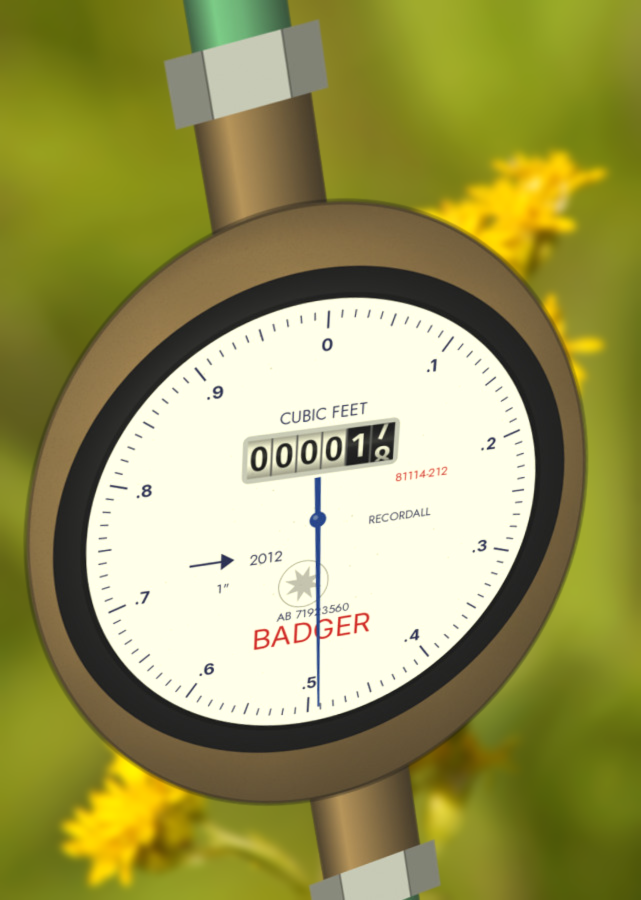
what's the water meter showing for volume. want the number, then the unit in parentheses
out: 17.49 (ft³)
